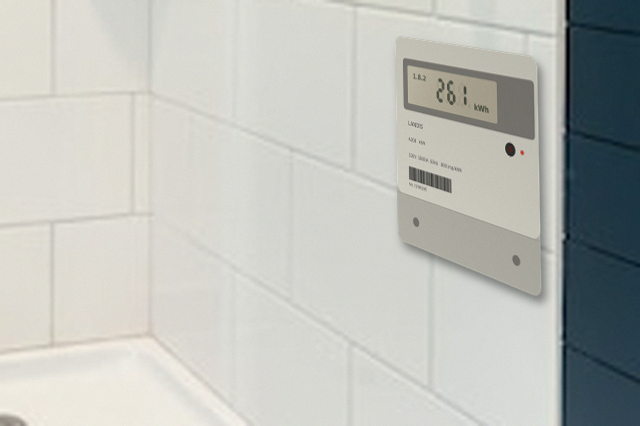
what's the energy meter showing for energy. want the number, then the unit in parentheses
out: 261 (kWh)
